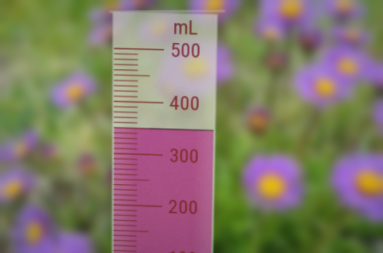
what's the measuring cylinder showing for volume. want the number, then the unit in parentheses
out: 350 (mL)
